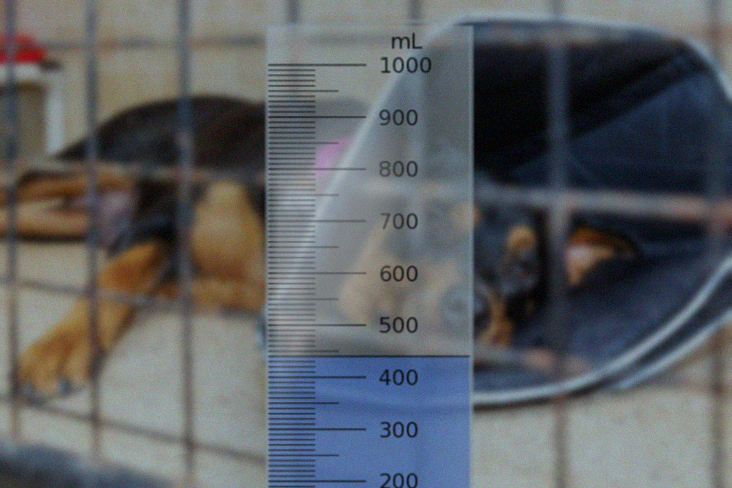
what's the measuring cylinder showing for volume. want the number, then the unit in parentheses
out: 440 (mL)
